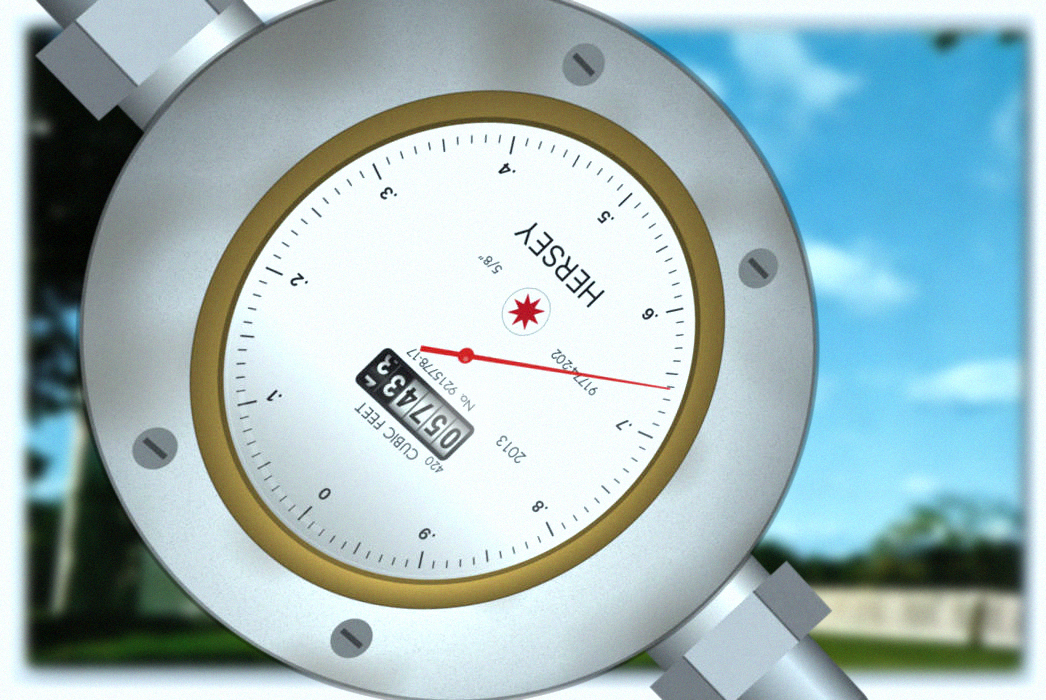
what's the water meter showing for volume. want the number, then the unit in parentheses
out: 57432.66 (ft³)
